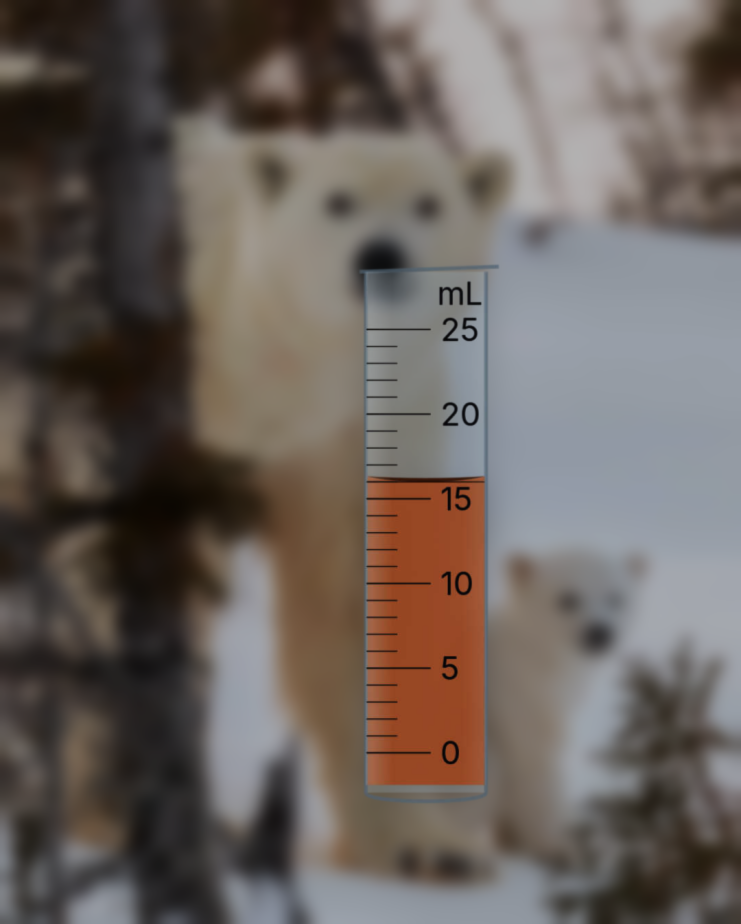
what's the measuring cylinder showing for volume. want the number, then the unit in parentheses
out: 16 (mL)
